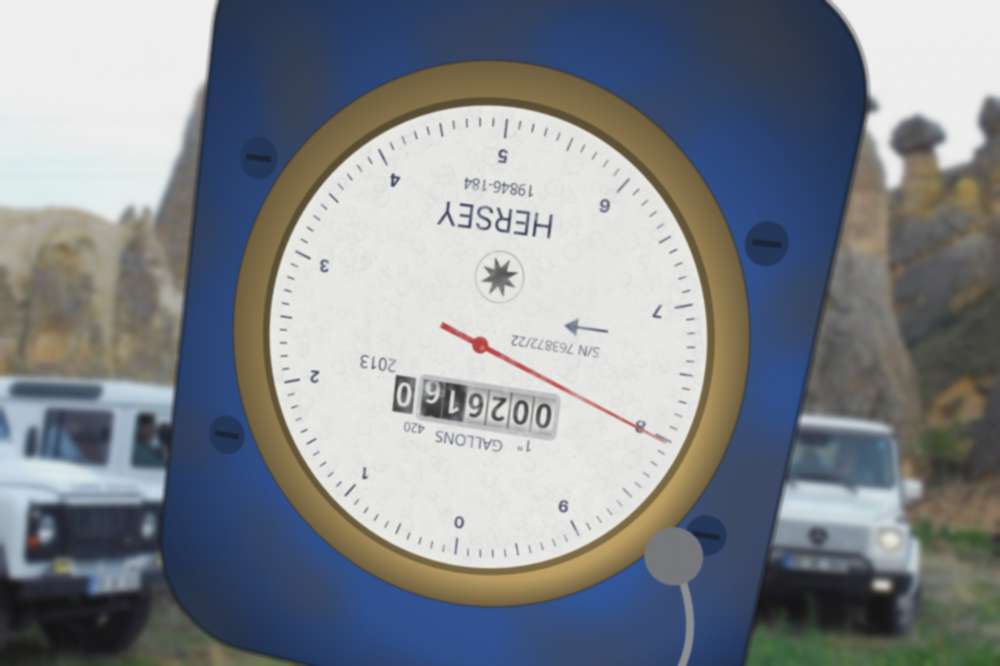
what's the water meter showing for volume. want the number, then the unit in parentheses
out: 26158.0 (gal)
